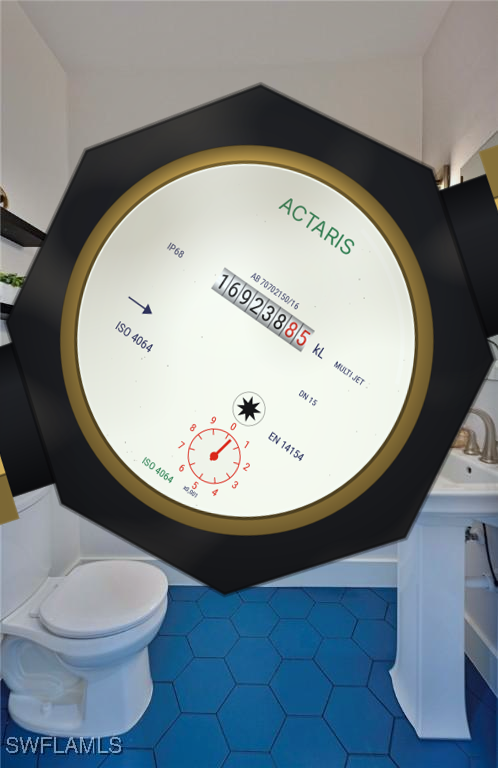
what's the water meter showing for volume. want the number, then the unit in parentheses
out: 169238.850 (kL)
